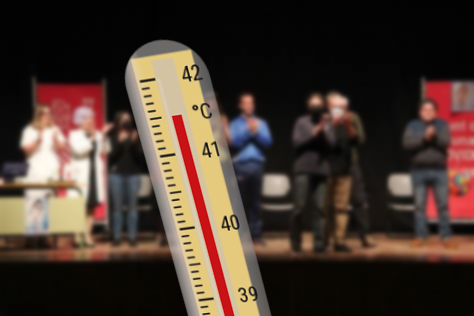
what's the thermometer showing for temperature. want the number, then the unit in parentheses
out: 41.5 (°C)
